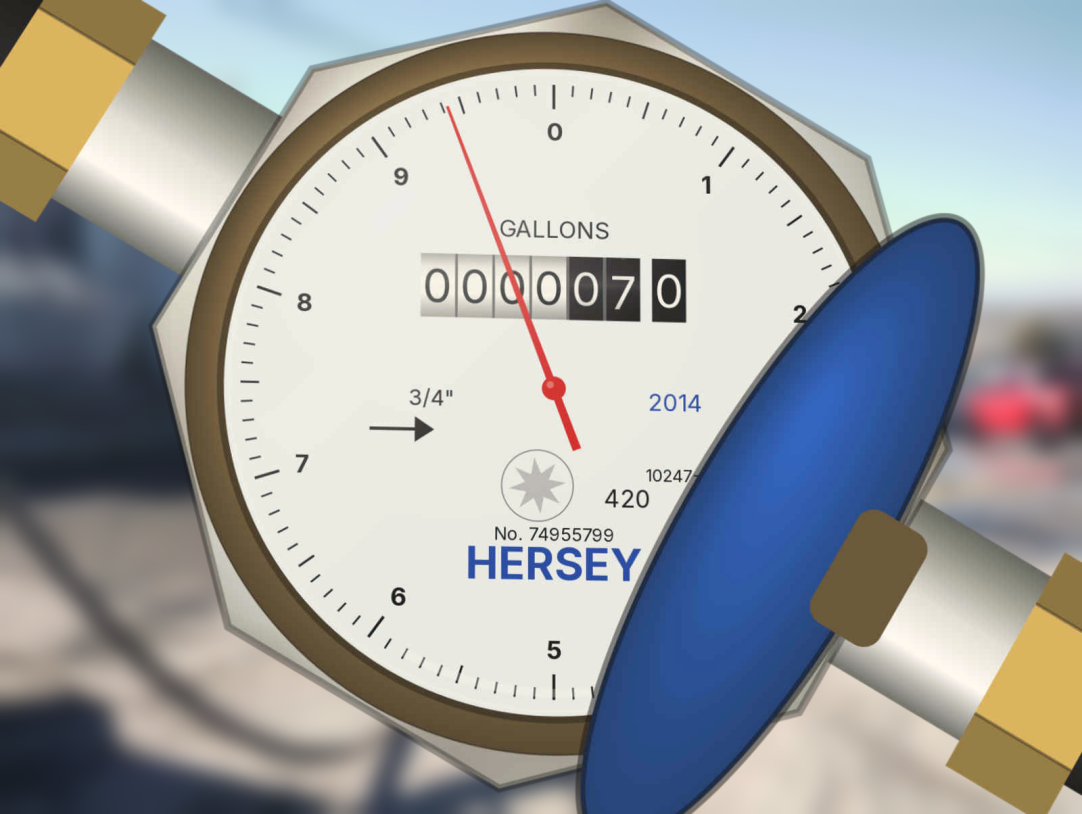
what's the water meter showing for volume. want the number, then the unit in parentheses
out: 69.4 (gal)
